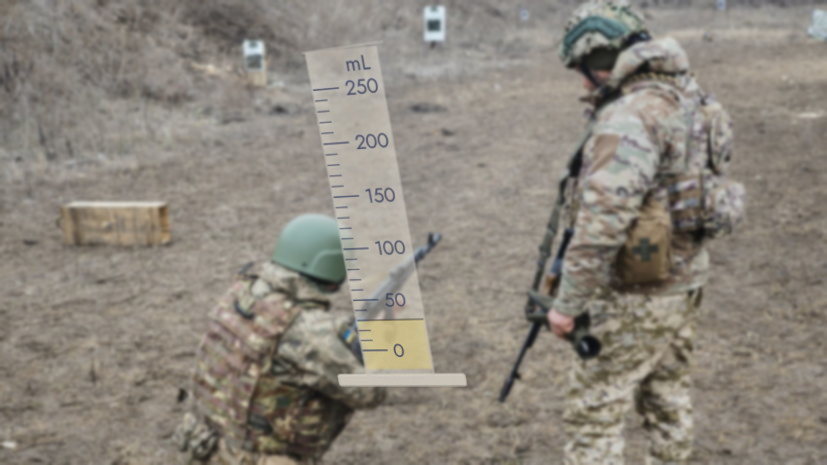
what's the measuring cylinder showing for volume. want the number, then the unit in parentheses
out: 30 (mL)
